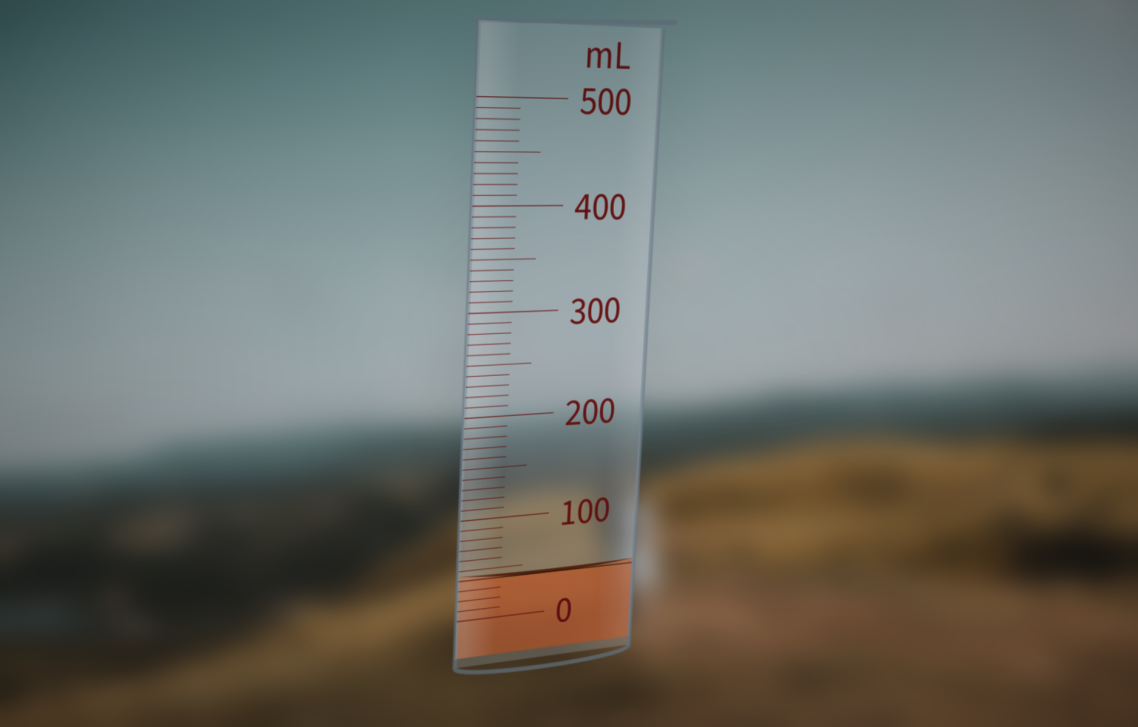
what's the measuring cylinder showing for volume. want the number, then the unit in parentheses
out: 40 (mL)
